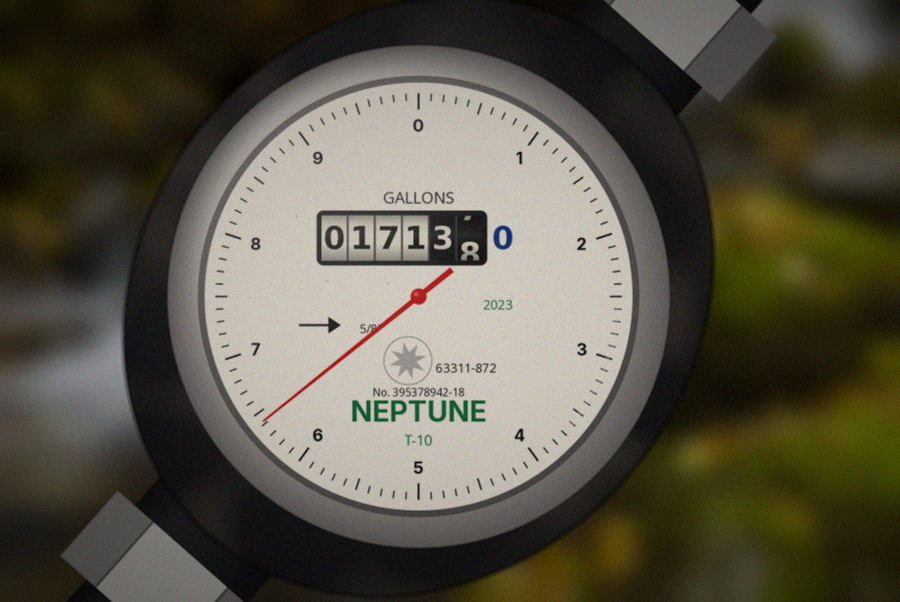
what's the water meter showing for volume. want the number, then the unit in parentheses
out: 171376.4 (gal)
